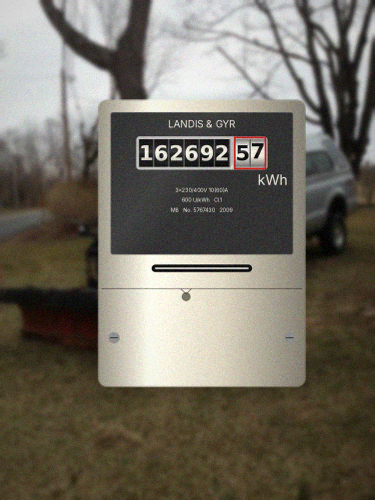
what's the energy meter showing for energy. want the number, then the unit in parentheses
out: 162692.57 (kWh)
